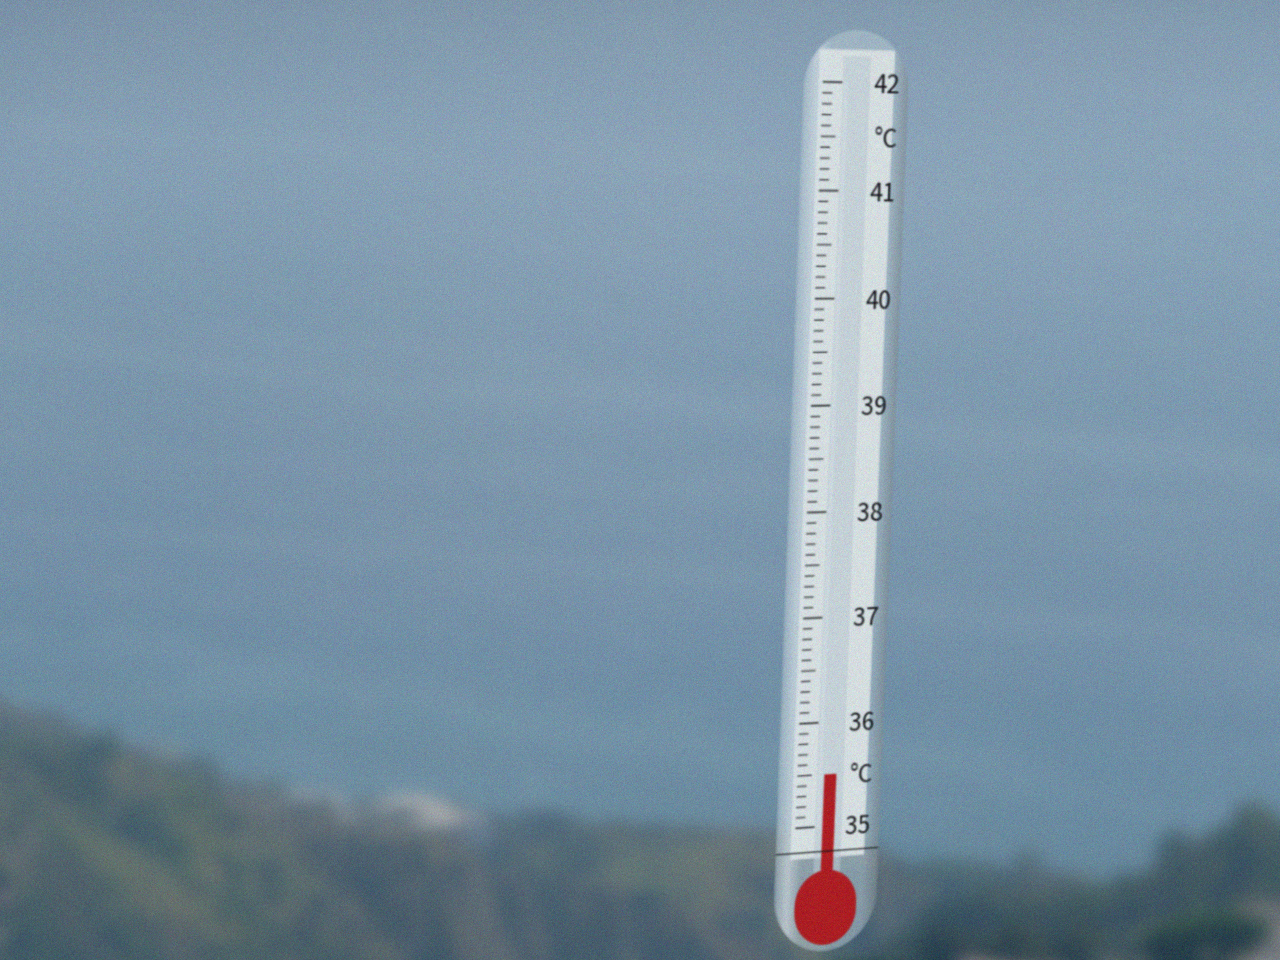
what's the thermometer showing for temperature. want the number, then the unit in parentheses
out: 35.5 (°C)
